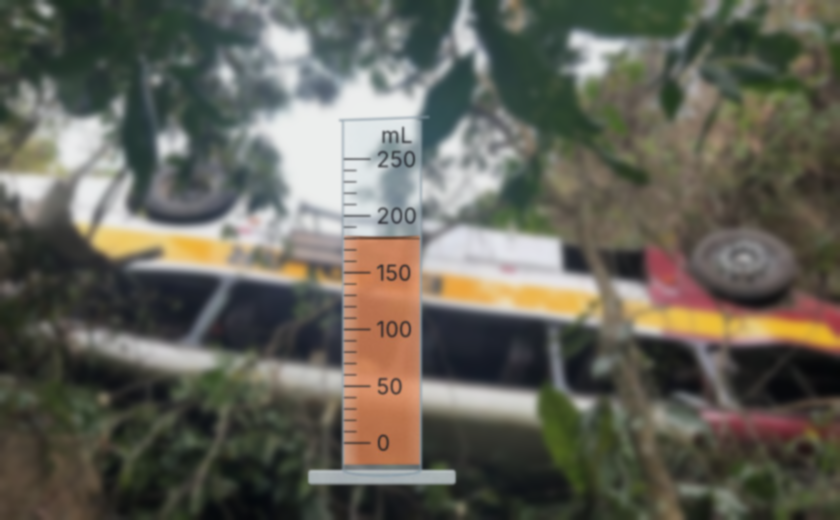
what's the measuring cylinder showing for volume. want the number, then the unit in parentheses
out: 180 (mL)
